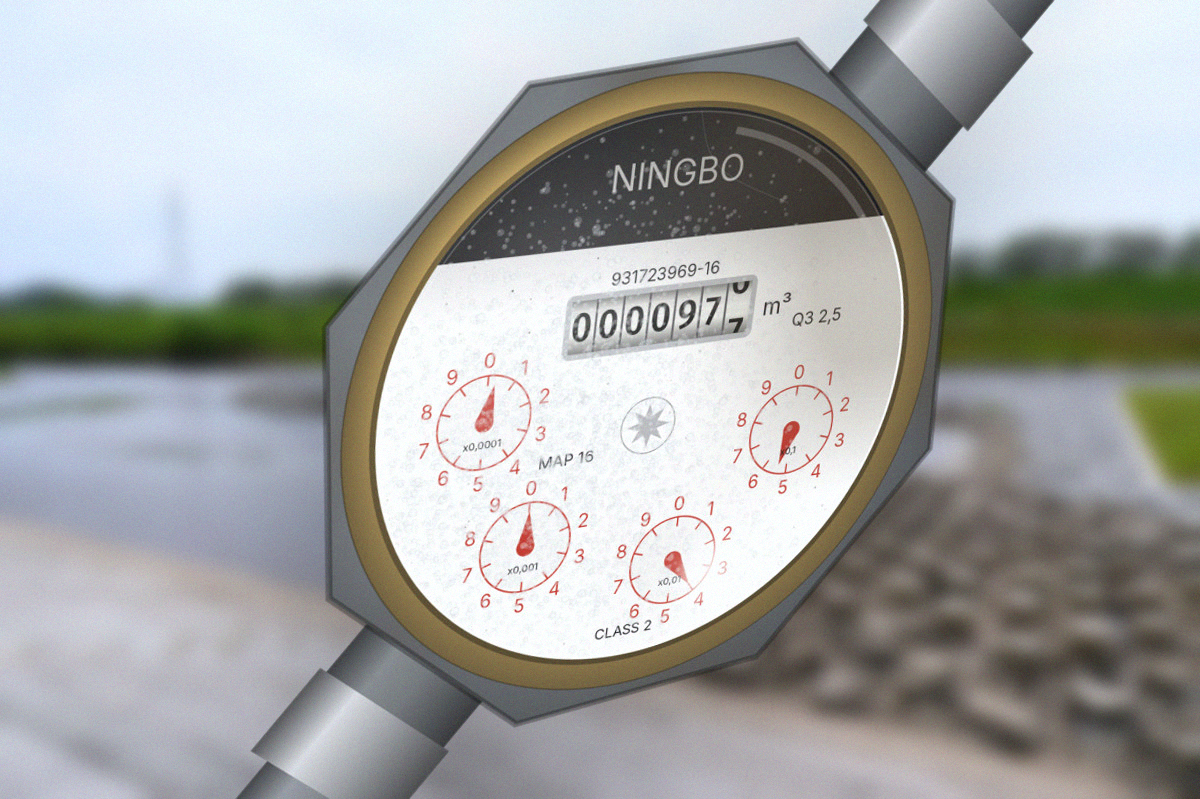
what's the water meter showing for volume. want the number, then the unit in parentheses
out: 976.5400 (m³)
